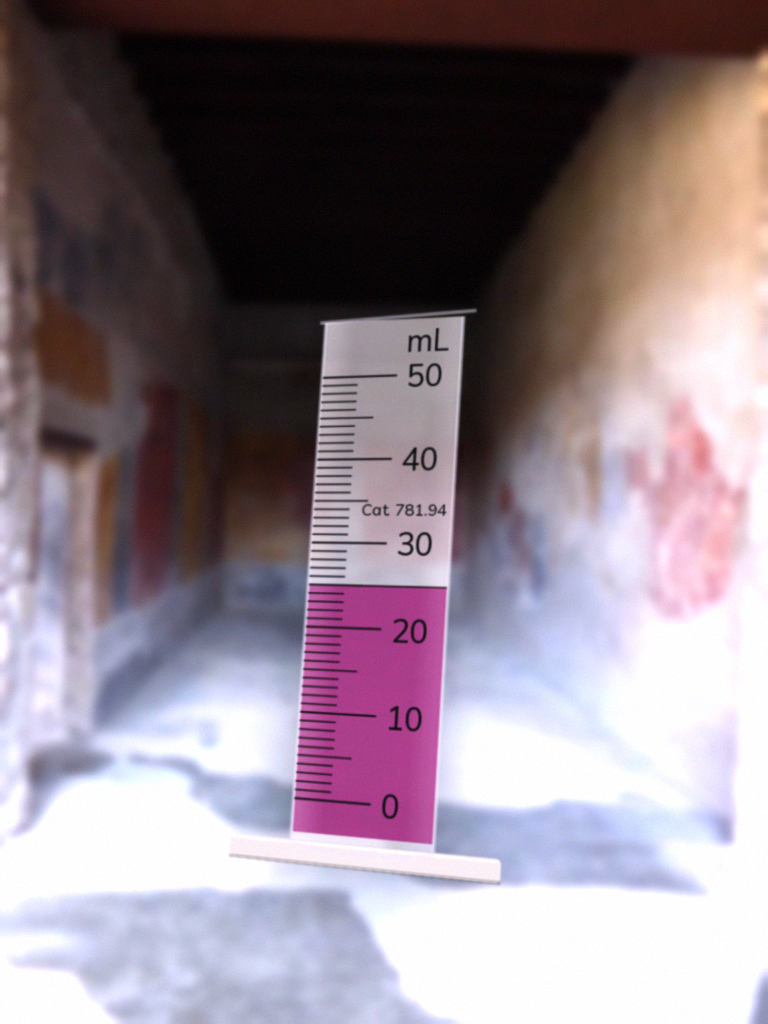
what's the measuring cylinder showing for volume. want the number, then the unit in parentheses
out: 25 (mL)
